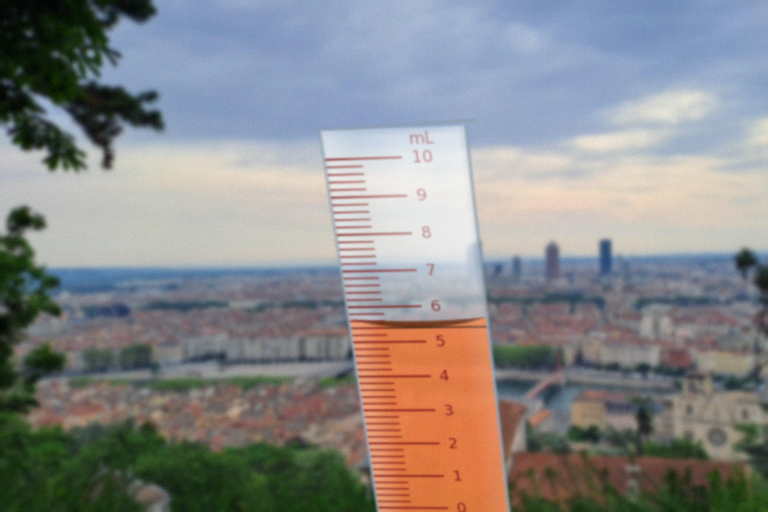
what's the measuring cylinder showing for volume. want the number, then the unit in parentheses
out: 5.4 (mL)
